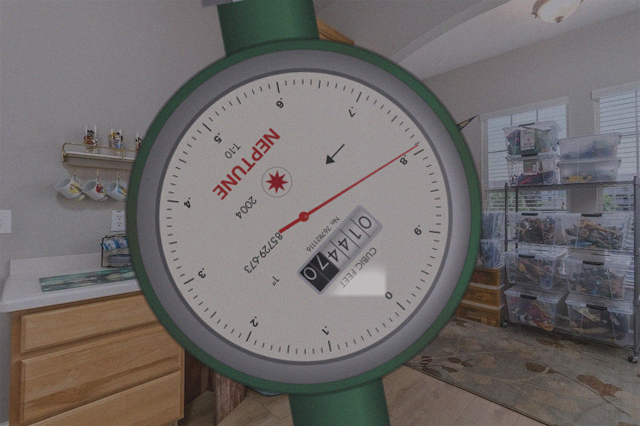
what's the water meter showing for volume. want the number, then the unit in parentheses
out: 14469.79 (ft³)
